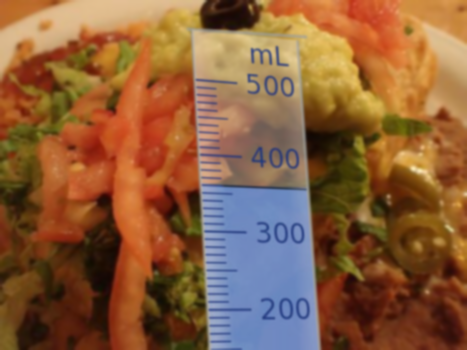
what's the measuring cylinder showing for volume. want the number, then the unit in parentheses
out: 360 (mL)
